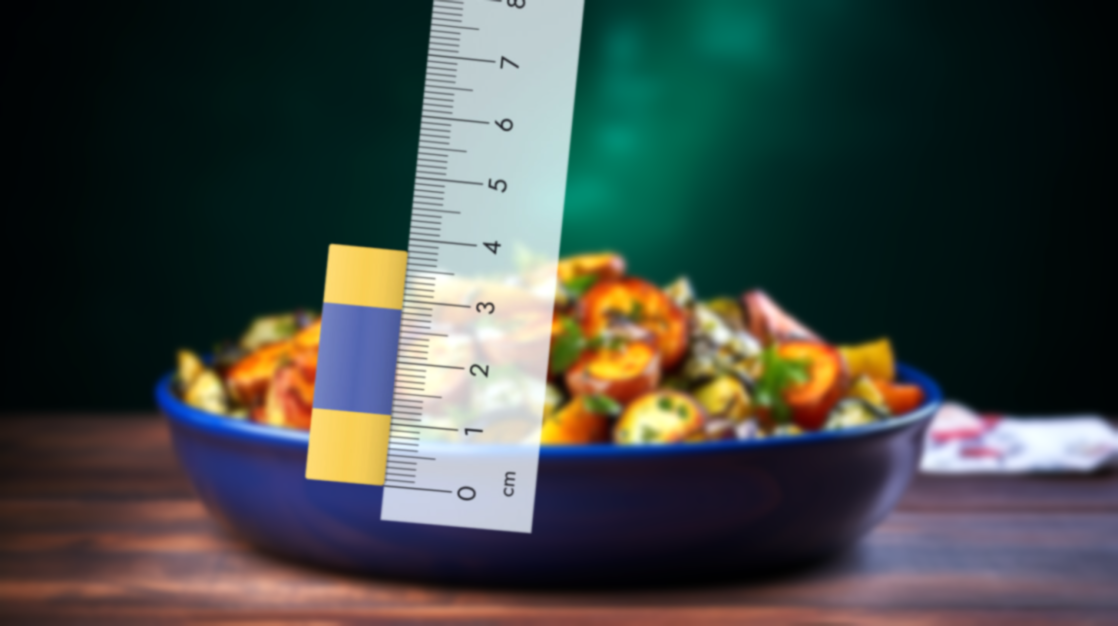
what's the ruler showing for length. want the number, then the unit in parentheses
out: 3.8 (cm)
